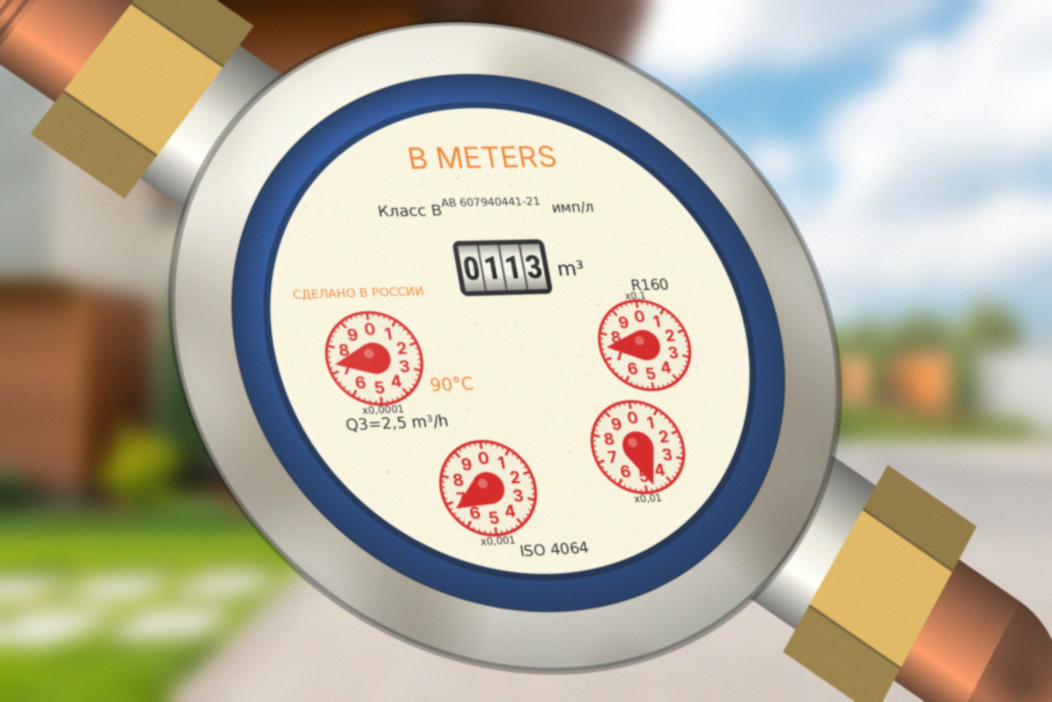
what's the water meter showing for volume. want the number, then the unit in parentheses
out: 113.7467 (m³)
